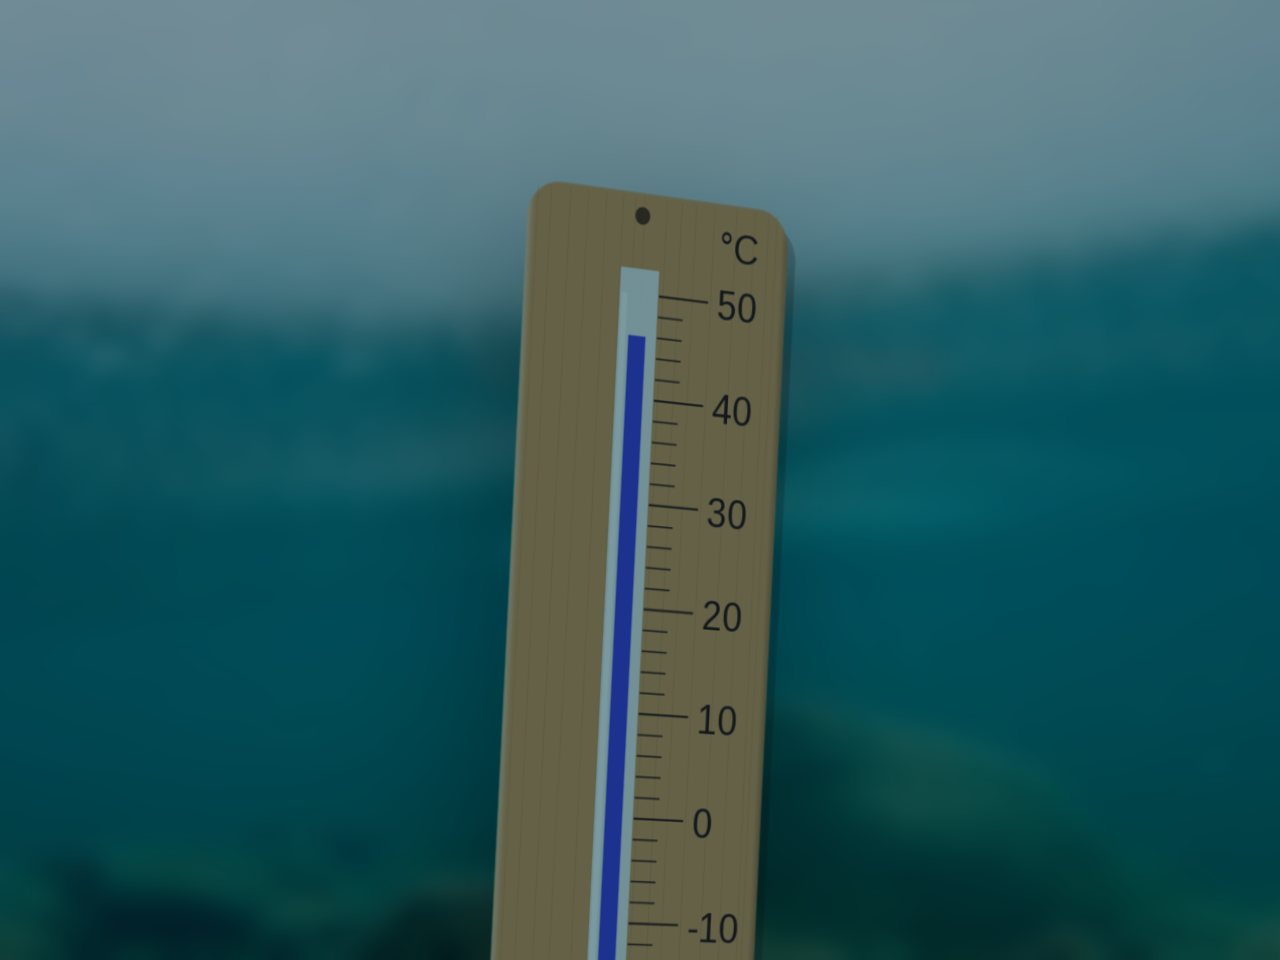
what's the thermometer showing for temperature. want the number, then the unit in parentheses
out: 46 (°C)
